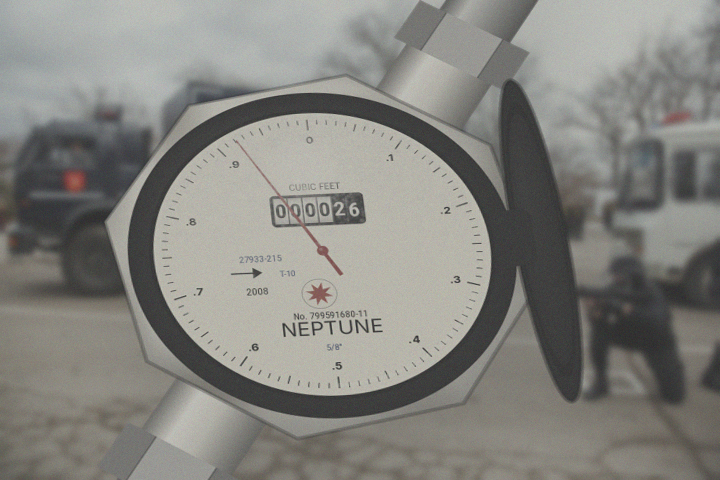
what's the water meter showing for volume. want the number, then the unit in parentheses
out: 25.92 (ft³)
